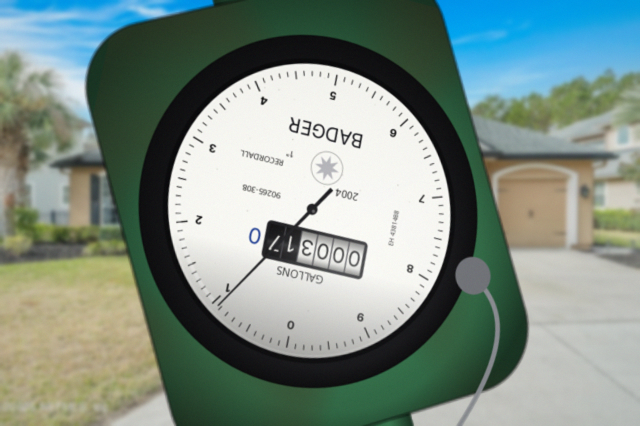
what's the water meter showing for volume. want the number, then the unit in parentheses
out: 3170.9 (gal)
